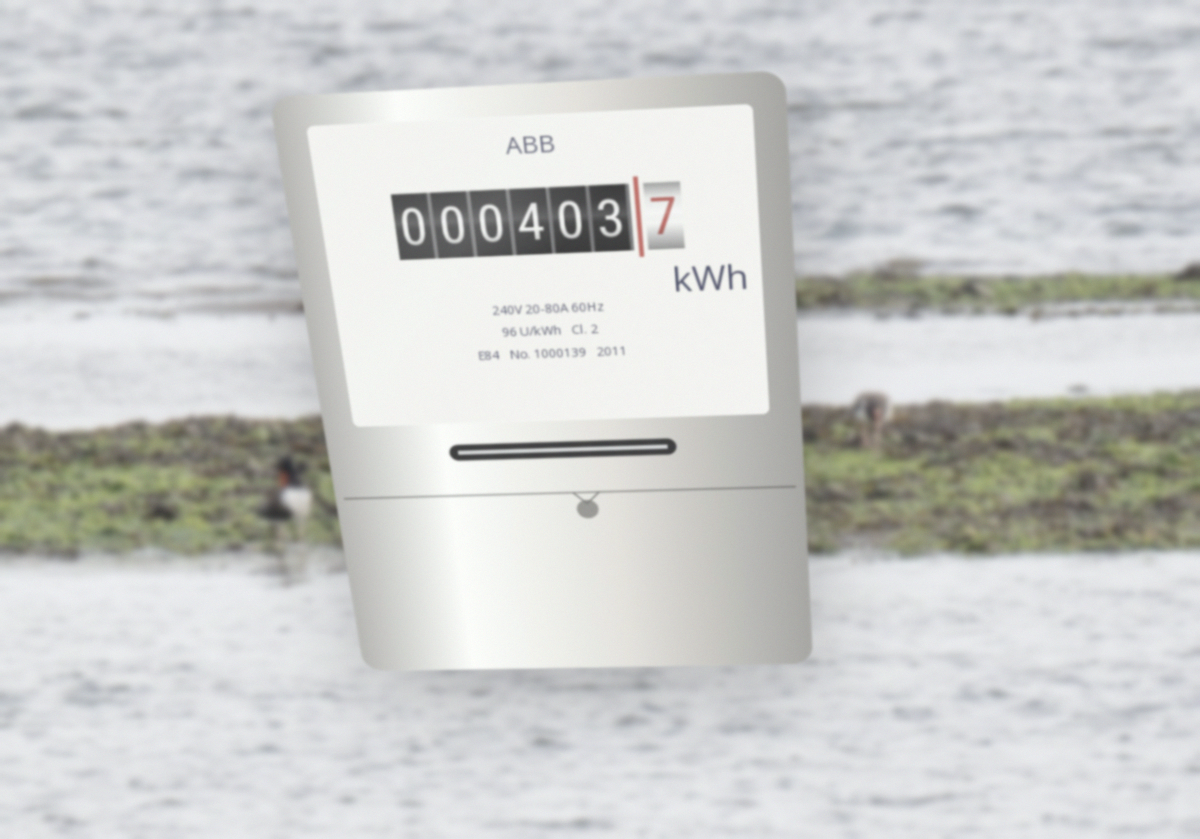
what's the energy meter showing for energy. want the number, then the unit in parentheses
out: 403.7 (kWh)
